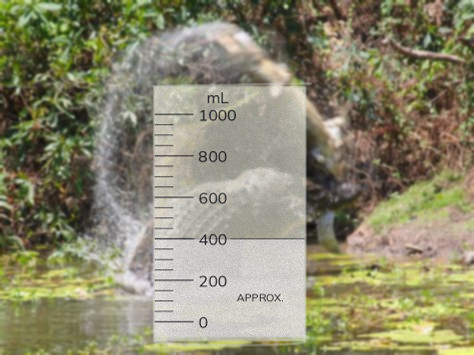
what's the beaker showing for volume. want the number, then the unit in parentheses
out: 400 (mL)
